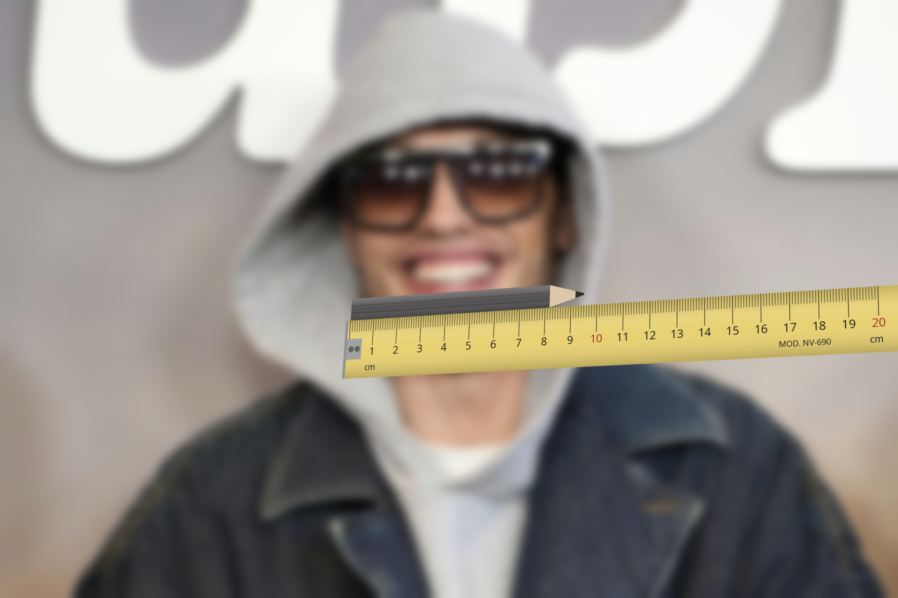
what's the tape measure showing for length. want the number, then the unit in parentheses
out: 9.5 (cm)
